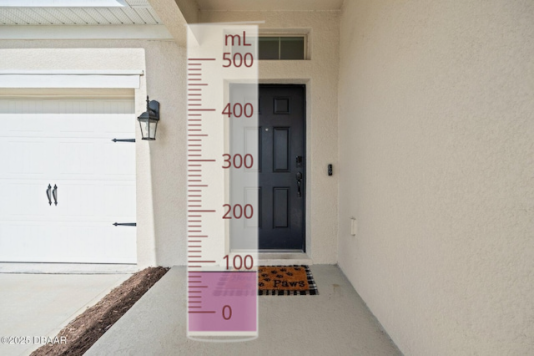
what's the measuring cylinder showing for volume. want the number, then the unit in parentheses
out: 80 (mL)
